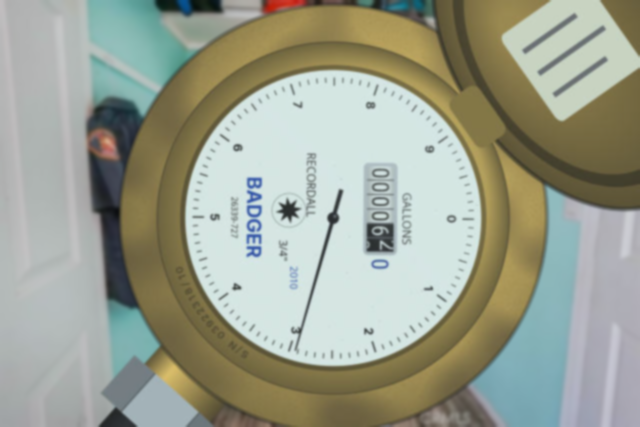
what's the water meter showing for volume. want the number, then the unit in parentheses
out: 622.9 (gal)
